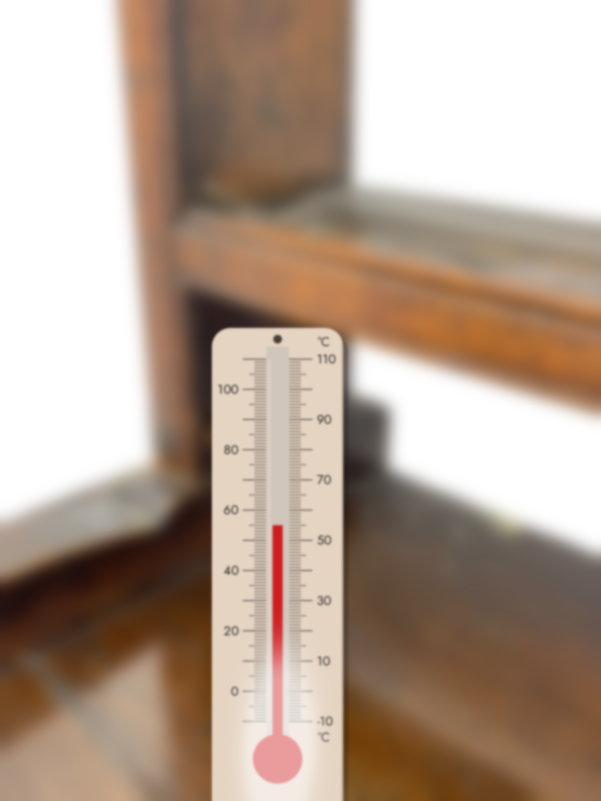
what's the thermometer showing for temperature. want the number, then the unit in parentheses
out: 55 (°C)
